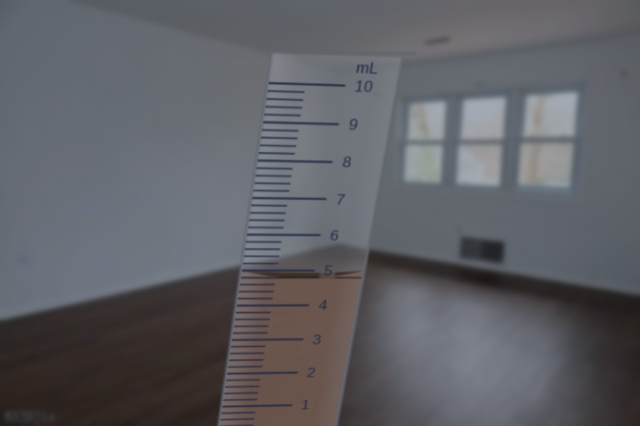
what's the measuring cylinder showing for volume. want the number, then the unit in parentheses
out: 4.8 (mL)
